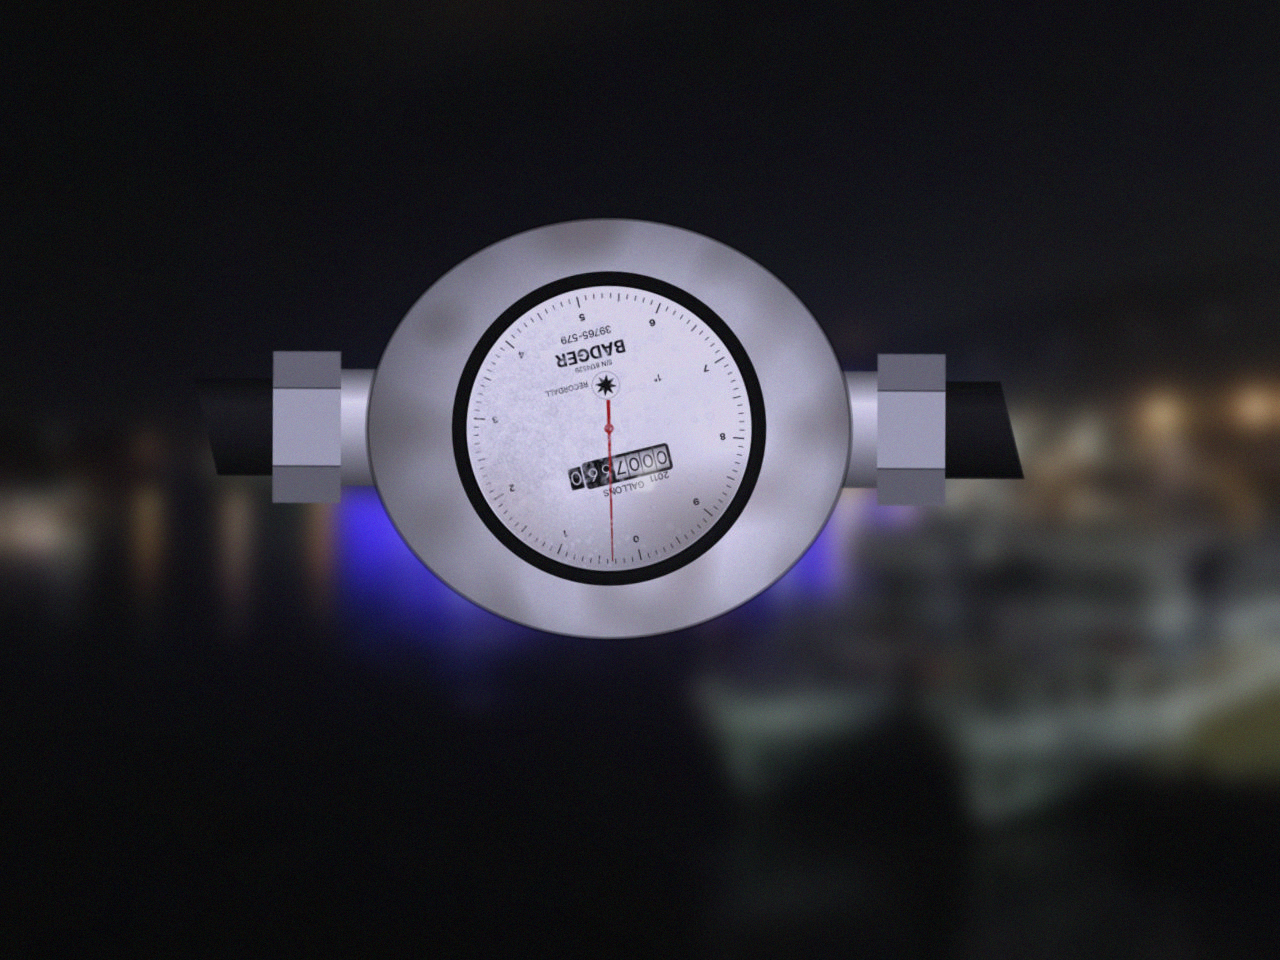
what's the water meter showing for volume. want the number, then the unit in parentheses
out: 7660.3 (gal)
